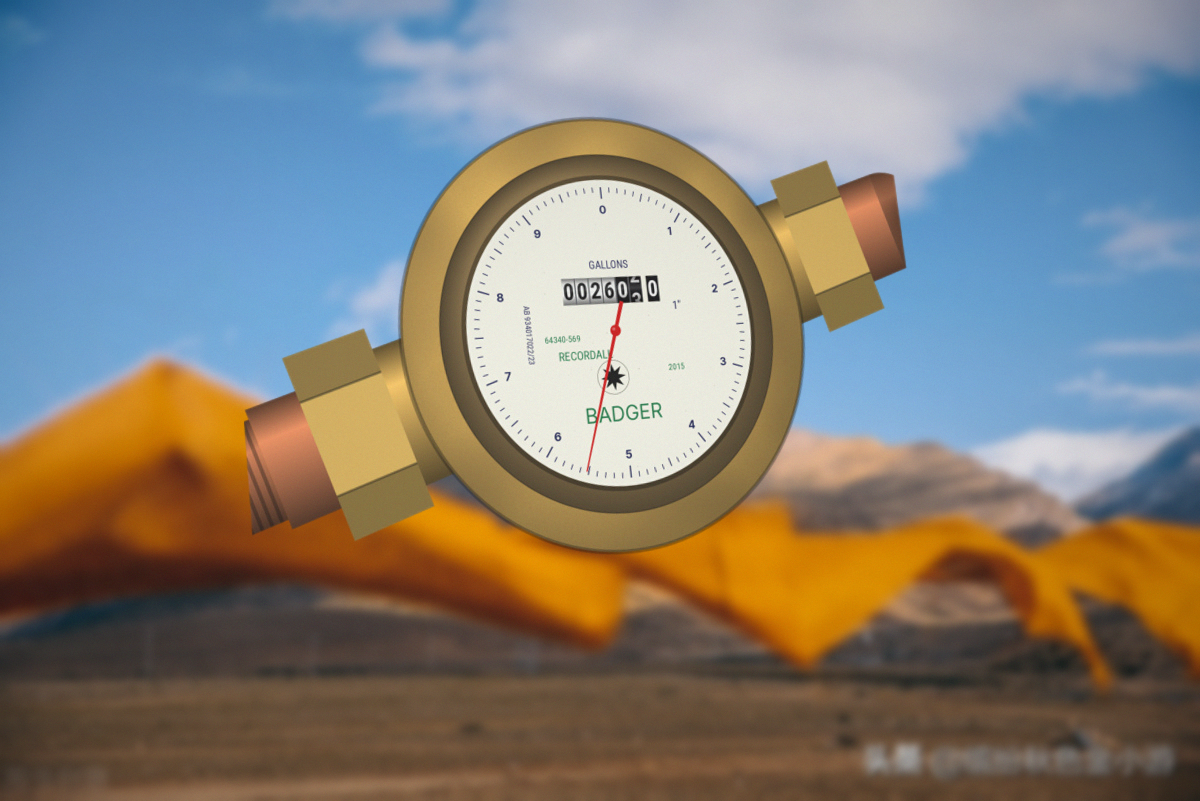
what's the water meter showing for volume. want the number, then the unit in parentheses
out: 26025.5 (gal)
